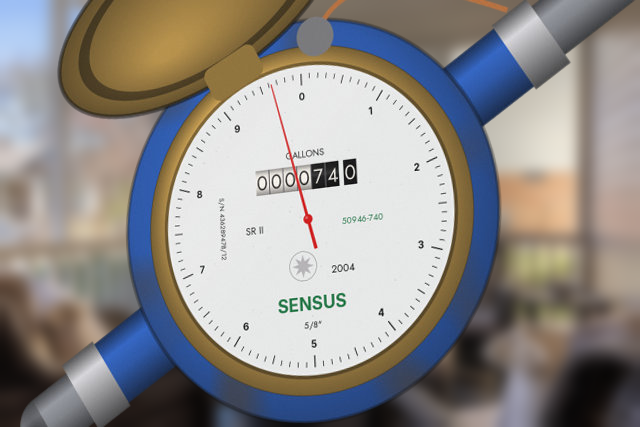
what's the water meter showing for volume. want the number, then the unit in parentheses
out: 739.6 (gal)
